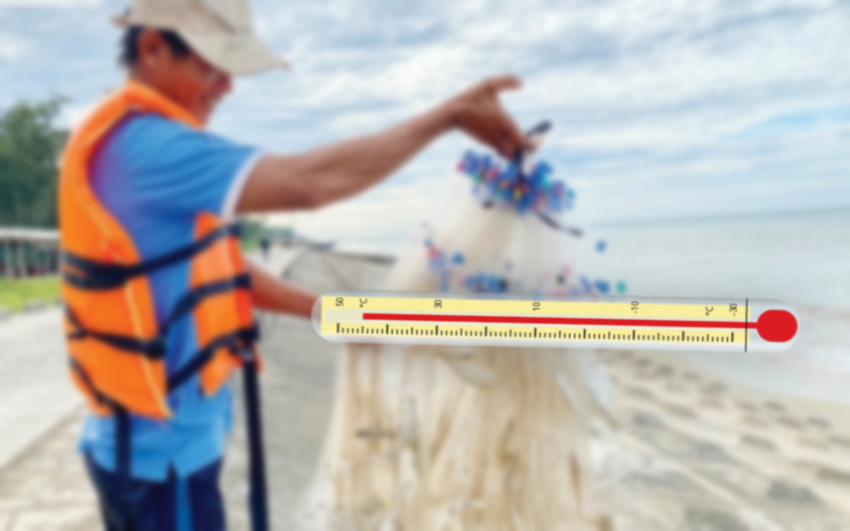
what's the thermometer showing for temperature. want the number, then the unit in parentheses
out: 45 (°C)
